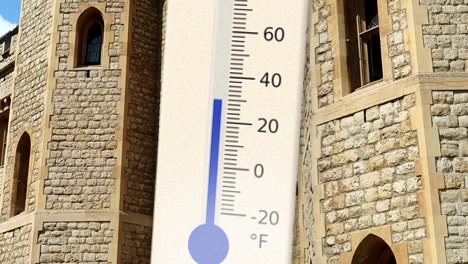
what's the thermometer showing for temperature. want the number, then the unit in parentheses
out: 30 (°F)
